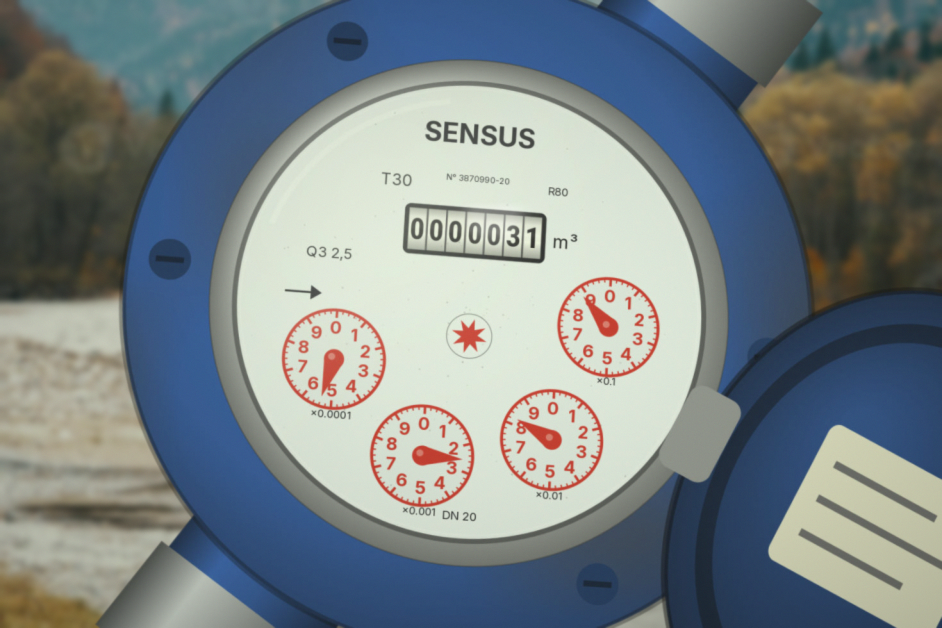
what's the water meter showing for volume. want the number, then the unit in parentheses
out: 31.8825 (m³)
